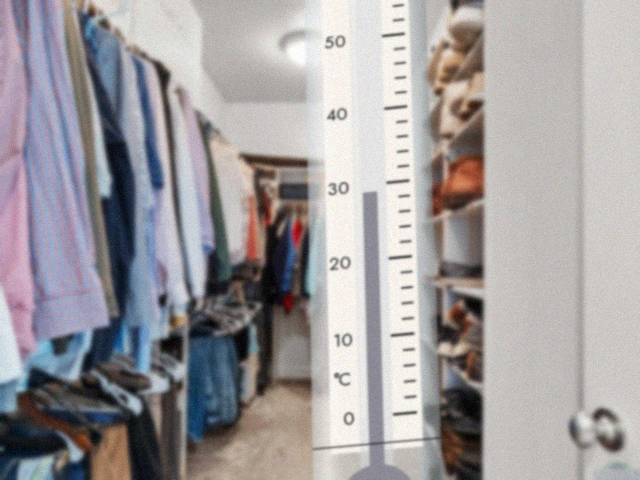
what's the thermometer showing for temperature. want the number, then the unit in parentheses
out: 29 (°C)
